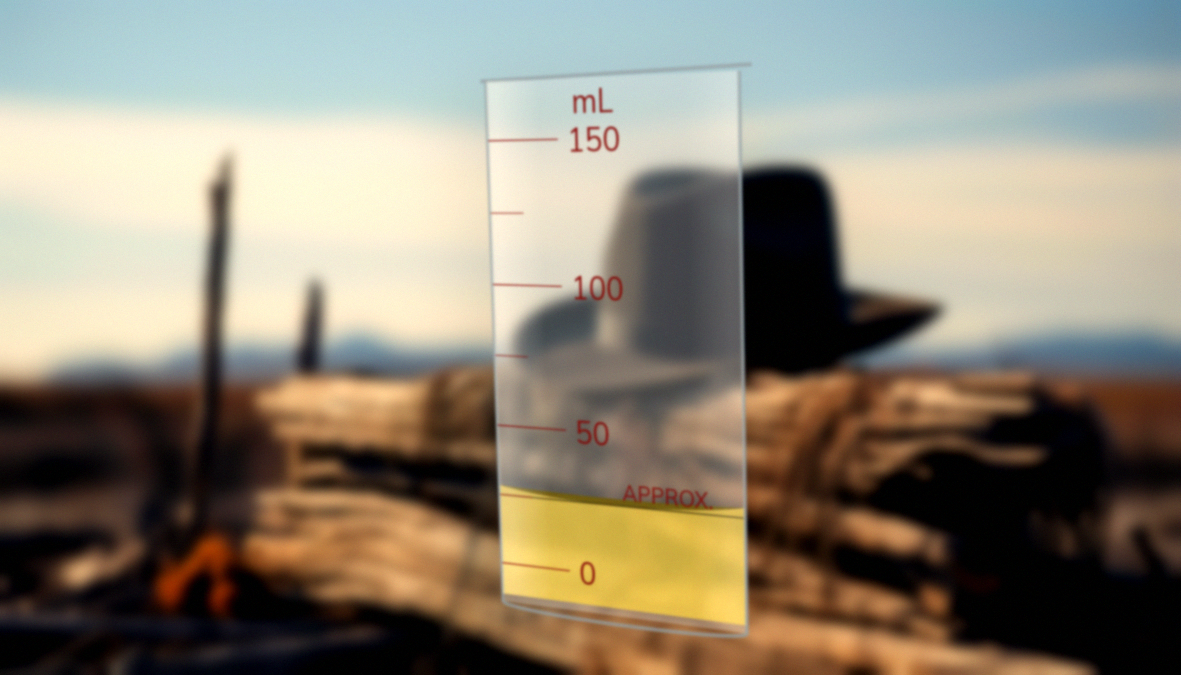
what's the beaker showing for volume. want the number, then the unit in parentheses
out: 25 (mL)
